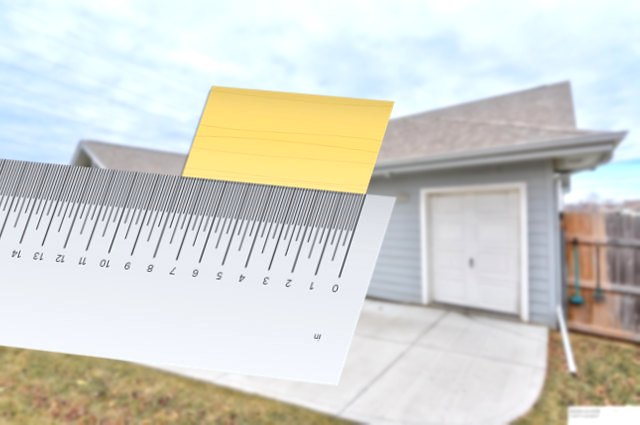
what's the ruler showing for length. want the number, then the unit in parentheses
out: 8 (in)
